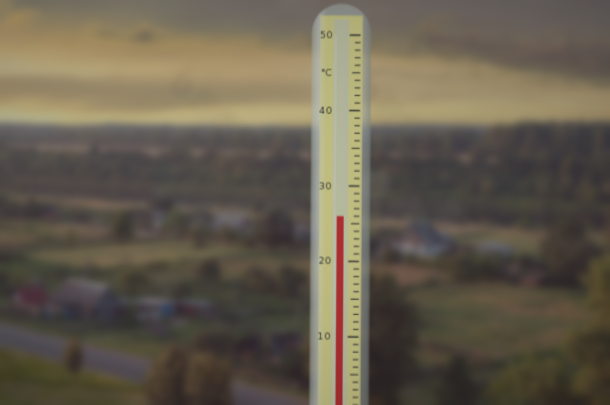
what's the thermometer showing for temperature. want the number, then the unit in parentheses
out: 26 (°C)
